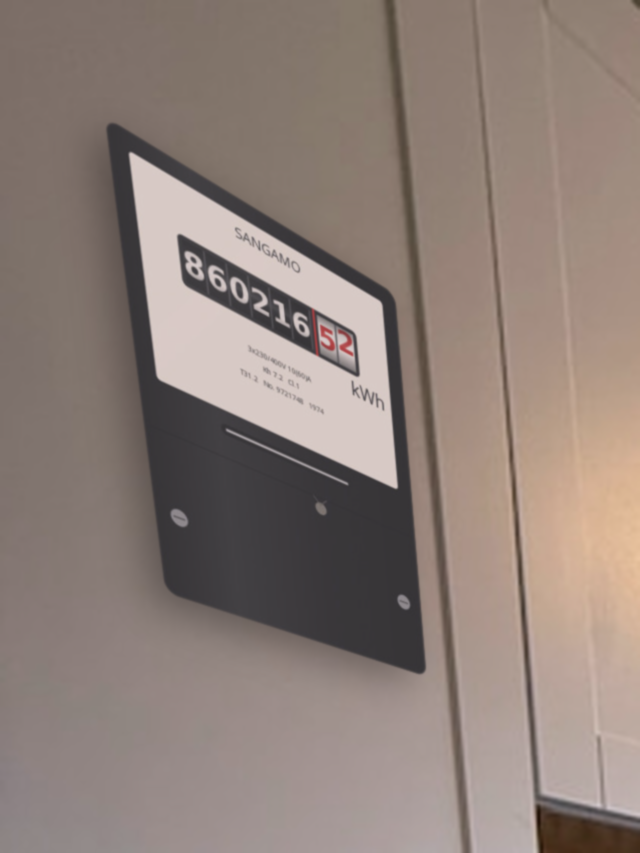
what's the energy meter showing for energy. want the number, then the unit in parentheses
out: 860216.52 (kWh)
